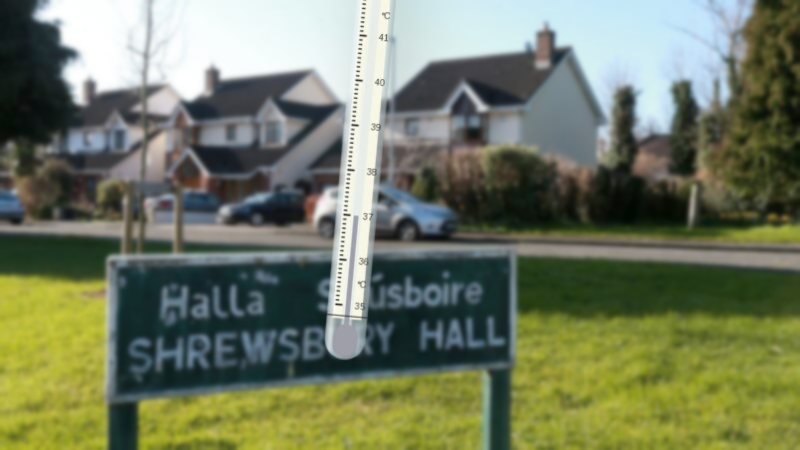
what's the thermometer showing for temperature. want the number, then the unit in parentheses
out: 37 (°C)
